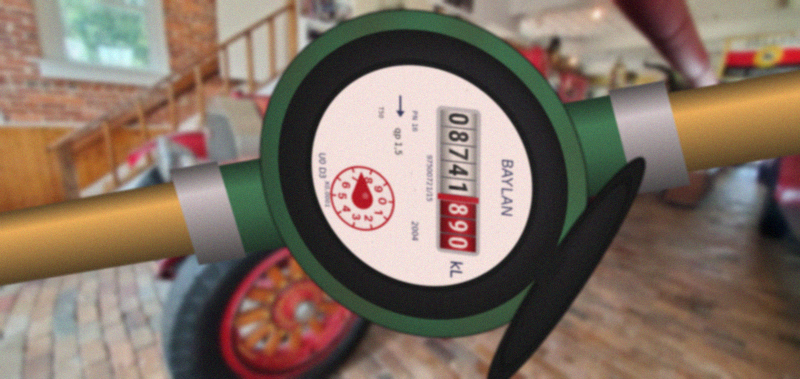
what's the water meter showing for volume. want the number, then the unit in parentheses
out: 8741.8907 (kL)
